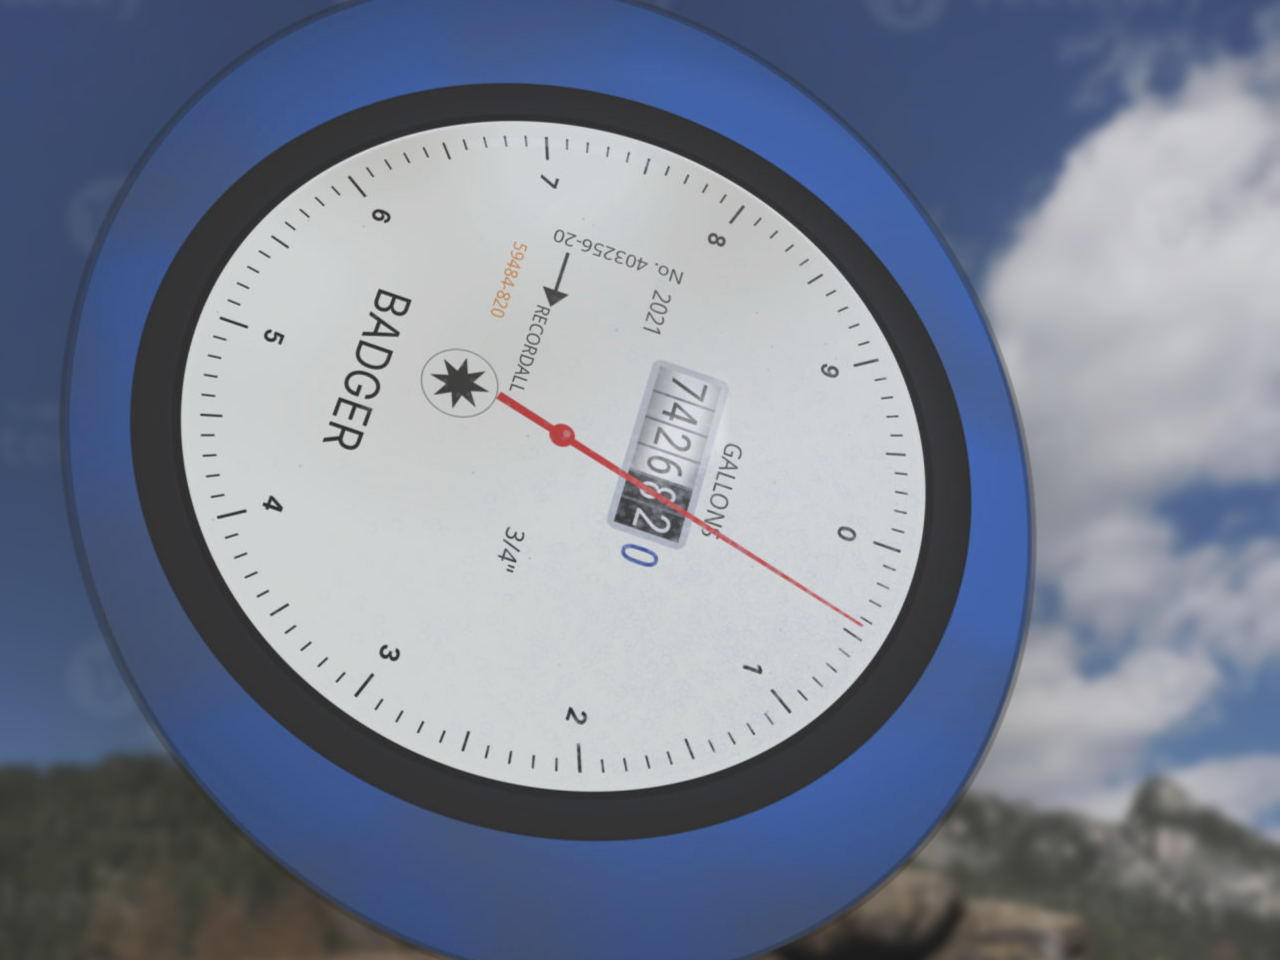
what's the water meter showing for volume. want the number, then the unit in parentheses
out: 7426820.4 (gal)
